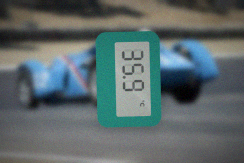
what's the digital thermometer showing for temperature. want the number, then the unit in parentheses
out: 35.9 (°C)
